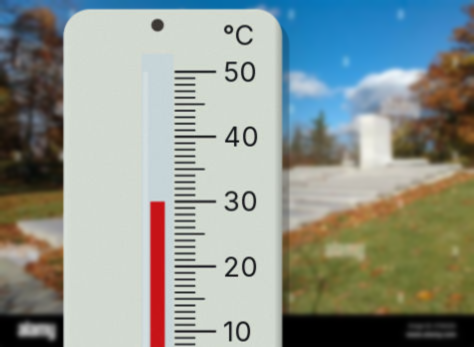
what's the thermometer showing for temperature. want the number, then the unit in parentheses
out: 30 (°C)
